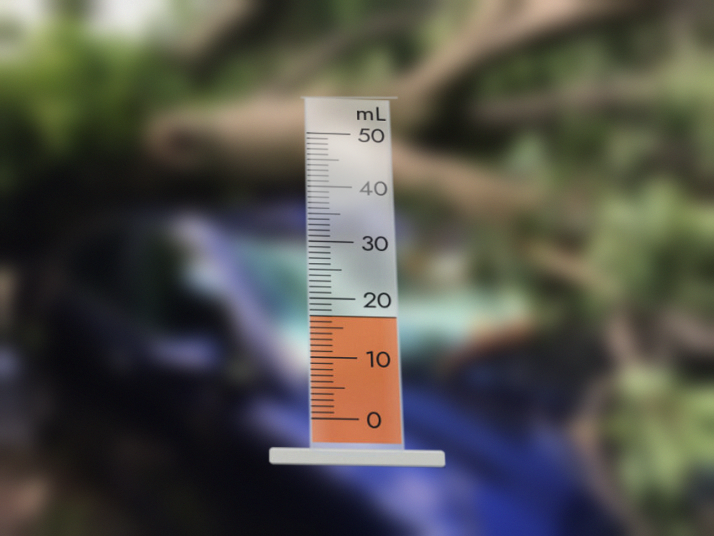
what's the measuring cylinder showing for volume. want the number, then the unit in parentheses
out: 17 (mL)
